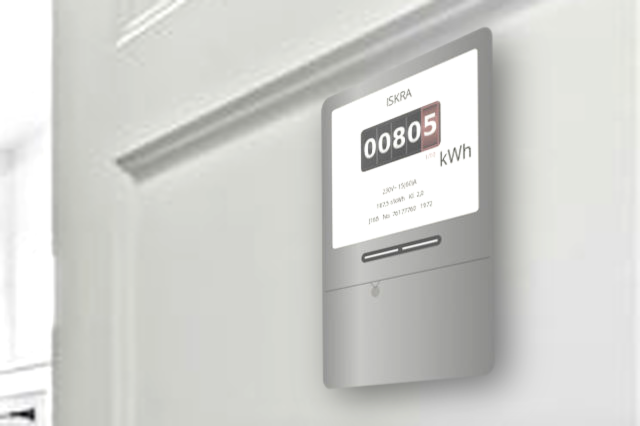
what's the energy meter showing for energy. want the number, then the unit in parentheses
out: 80.5 (kWh)
